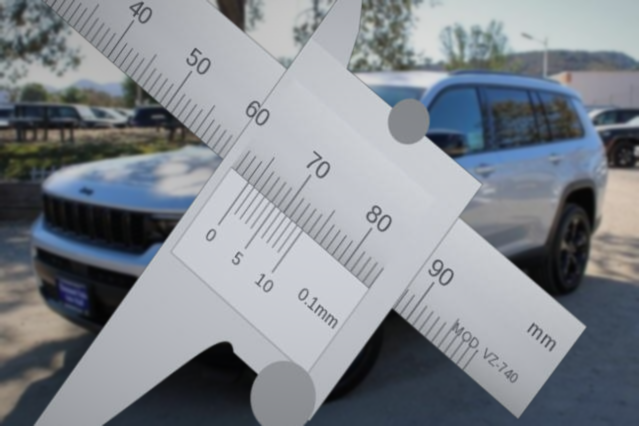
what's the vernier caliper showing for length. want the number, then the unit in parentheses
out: 64.2 (mm)
